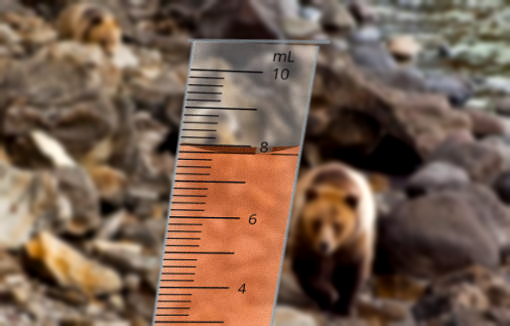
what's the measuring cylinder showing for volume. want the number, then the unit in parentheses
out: 7.8 (mL)
